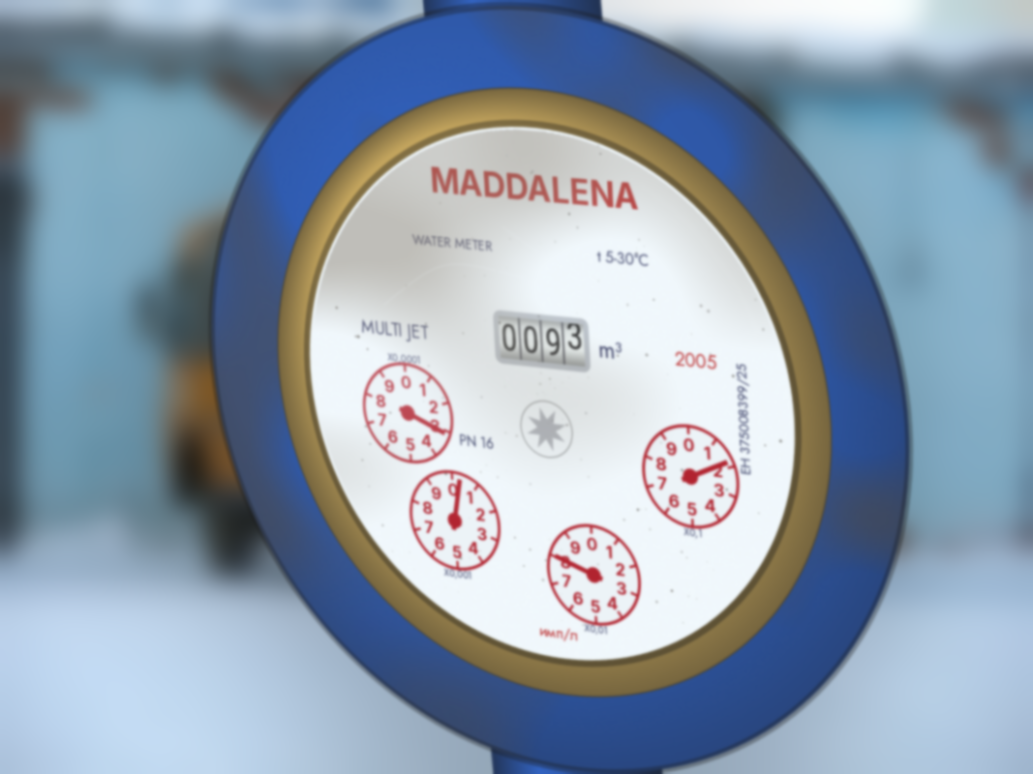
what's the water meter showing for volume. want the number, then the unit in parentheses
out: 93.1803 (m³)
